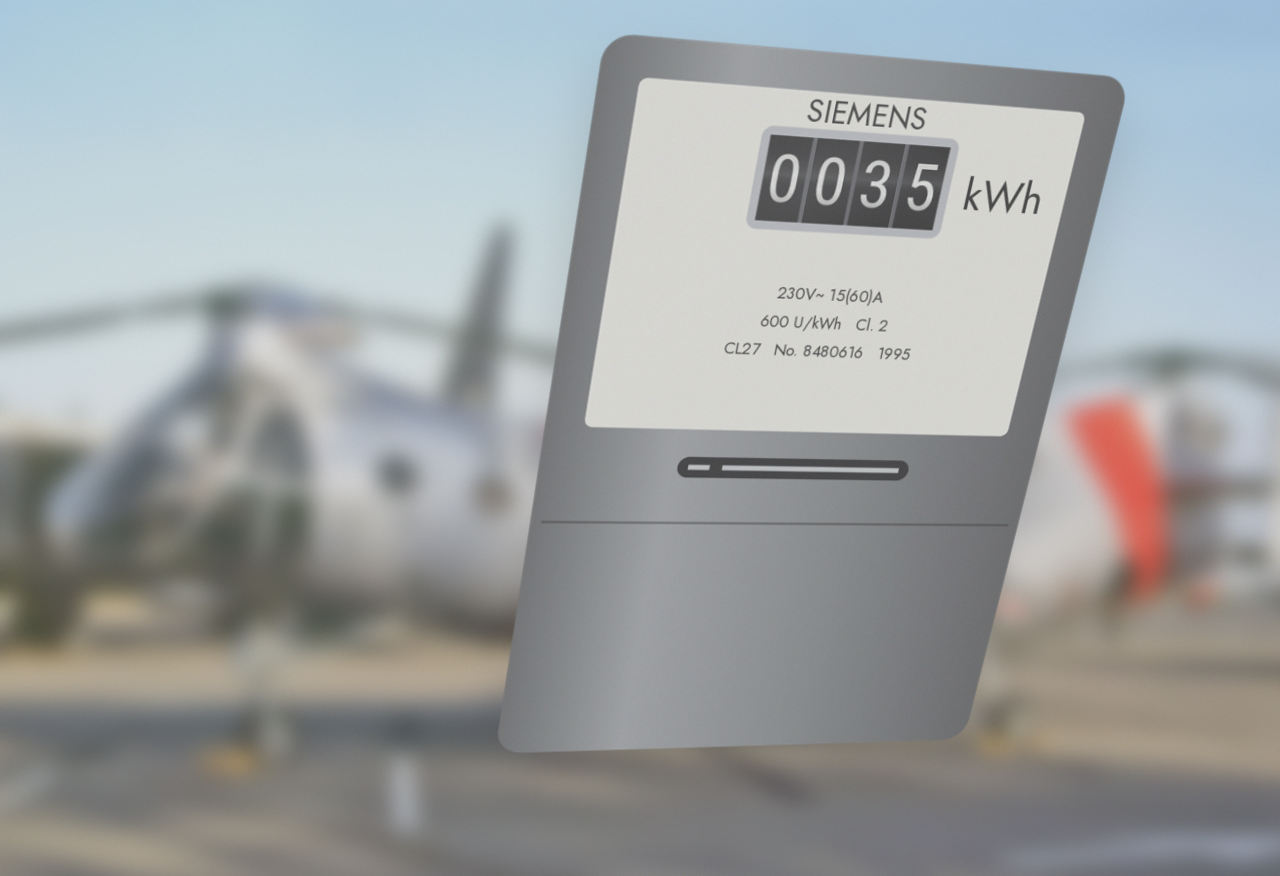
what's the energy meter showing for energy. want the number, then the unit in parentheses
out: 35 (kWh)
